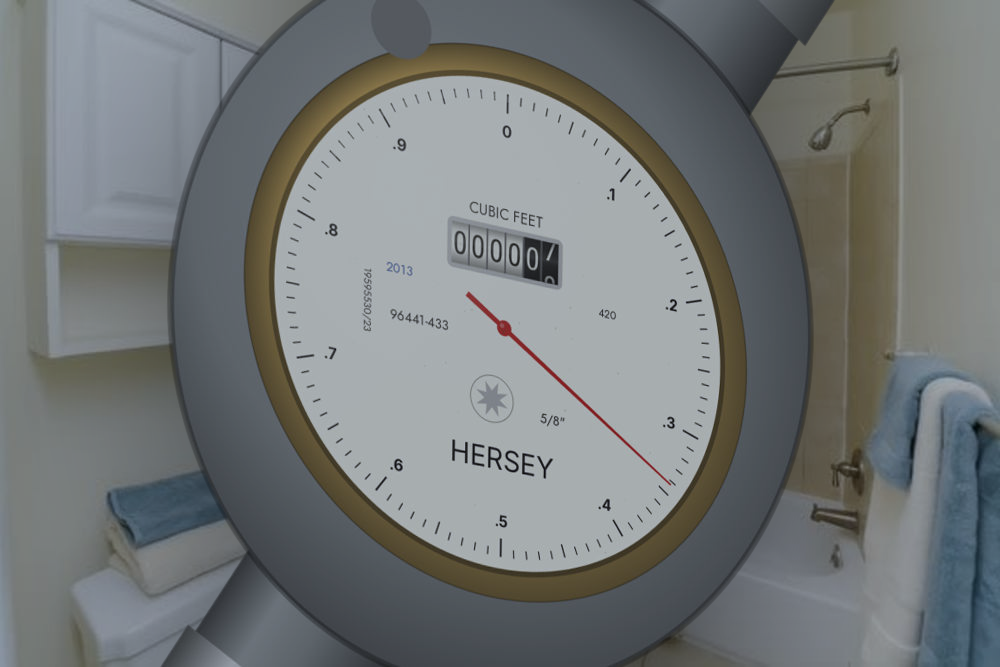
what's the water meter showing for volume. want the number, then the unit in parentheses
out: 7.34 (ft³)
